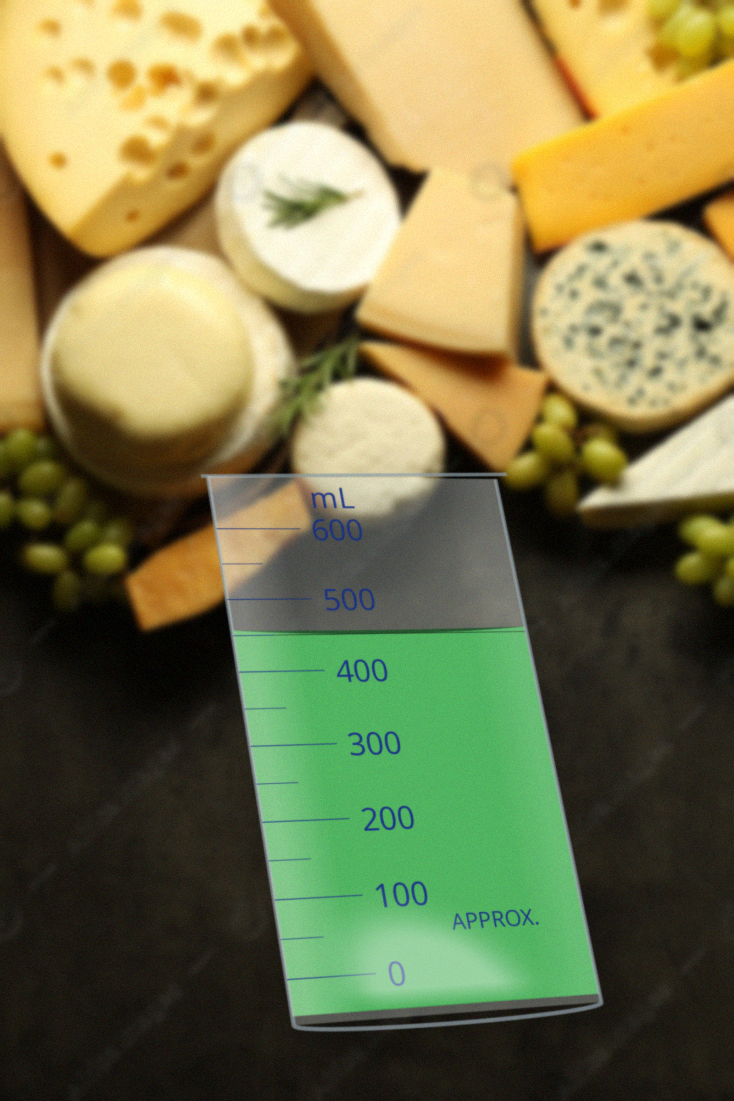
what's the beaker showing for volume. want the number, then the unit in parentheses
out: 450 (mL)
